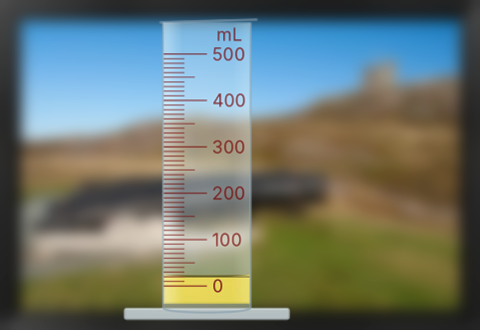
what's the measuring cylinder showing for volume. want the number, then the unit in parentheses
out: 20 (mL)
